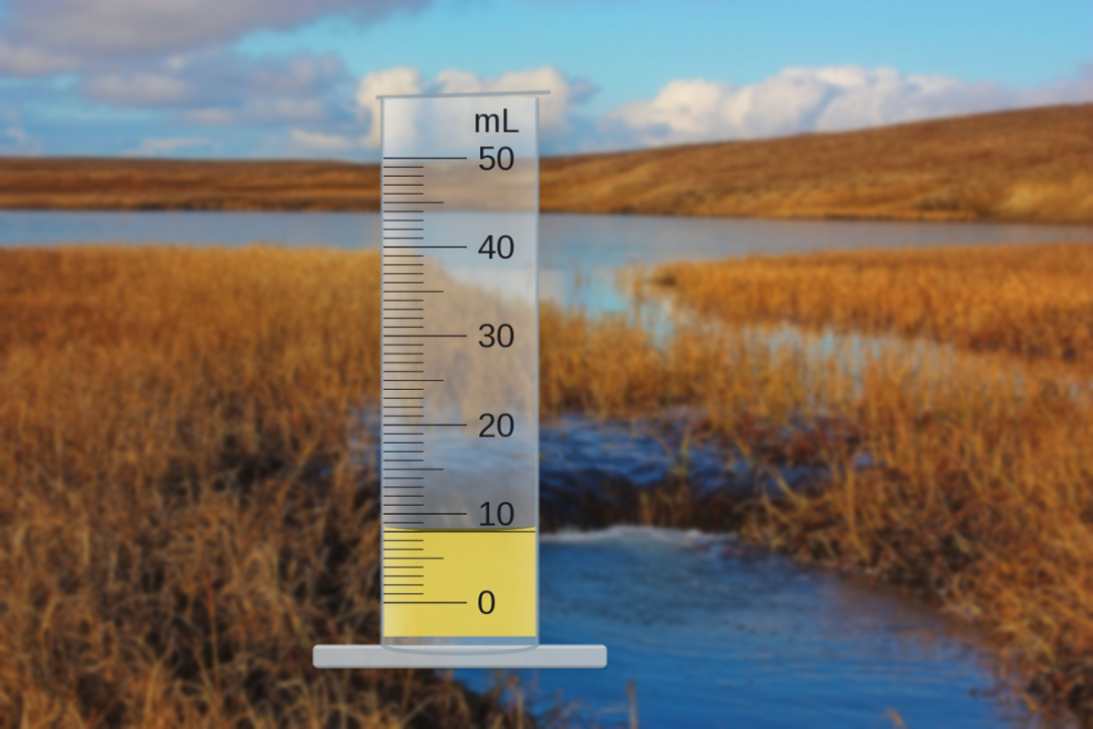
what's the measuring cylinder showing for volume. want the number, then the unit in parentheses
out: 8 (mL)
